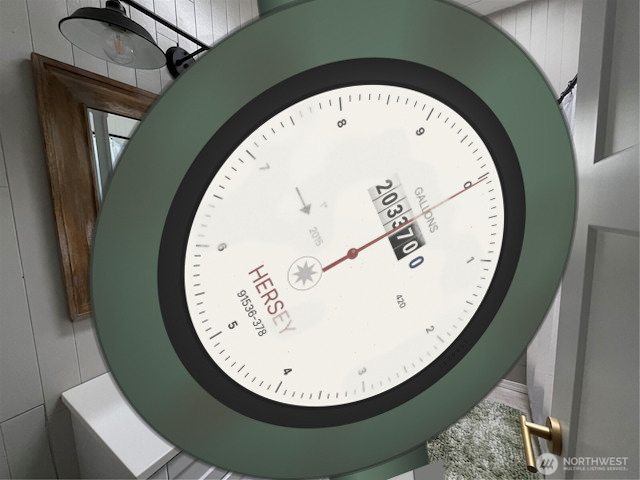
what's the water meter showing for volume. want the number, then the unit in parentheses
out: 2033700.0 (gal)
